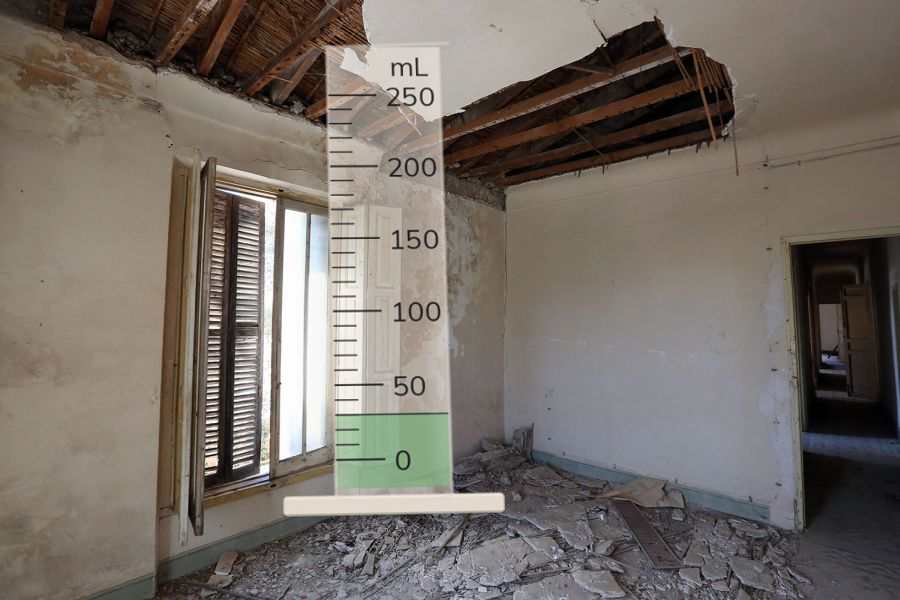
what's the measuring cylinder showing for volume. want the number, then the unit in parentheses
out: 30 (mL)
